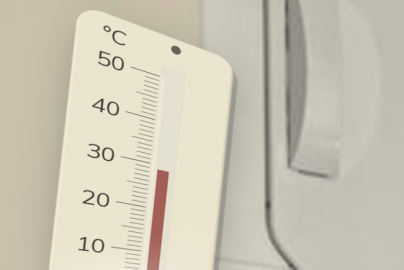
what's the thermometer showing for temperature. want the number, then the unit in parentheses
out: 29 (°C)
